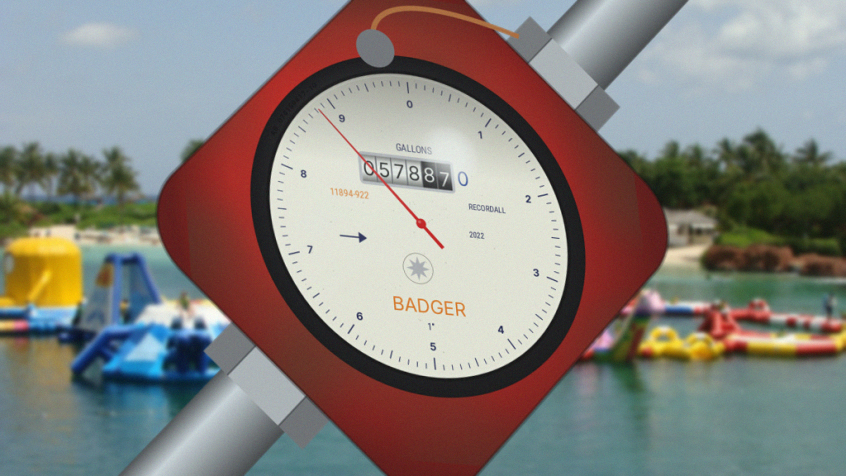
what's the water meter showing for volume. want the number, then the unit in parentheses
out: 578868.8 (gal)
